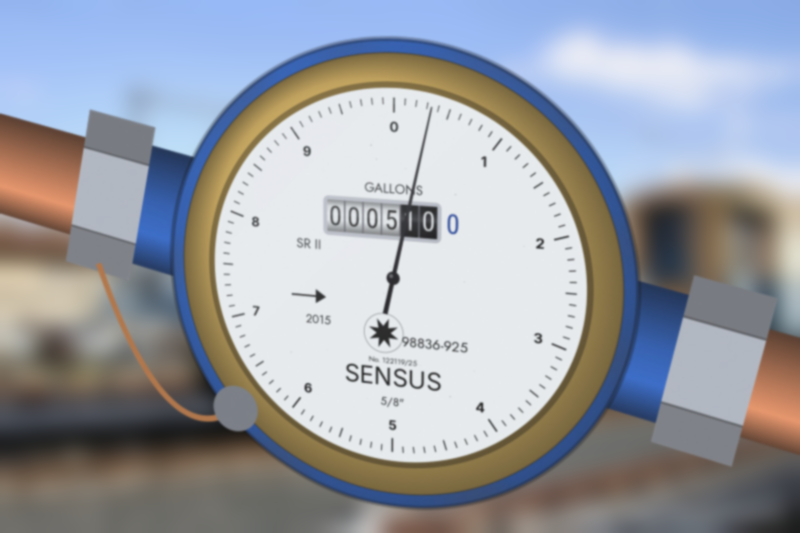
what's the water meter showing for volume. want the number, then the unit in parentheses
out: 5100.3 (gal)
